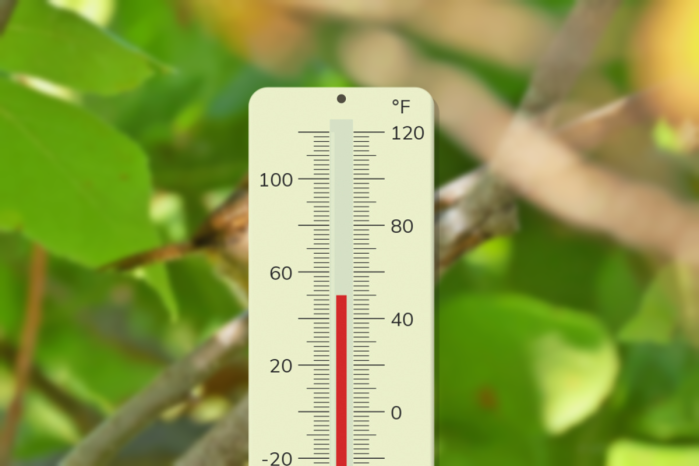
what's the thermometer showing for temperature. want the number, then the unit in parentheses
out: 50 (°F)
